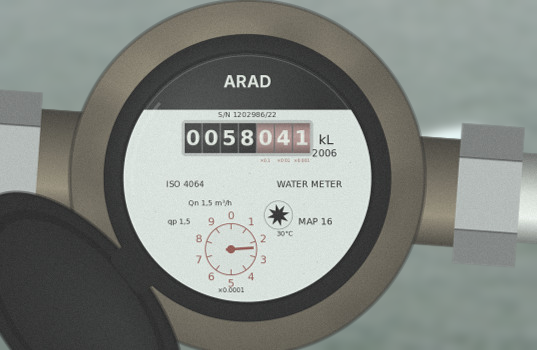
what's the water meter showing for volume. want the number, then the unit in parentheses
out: 58.0412 (kL)
